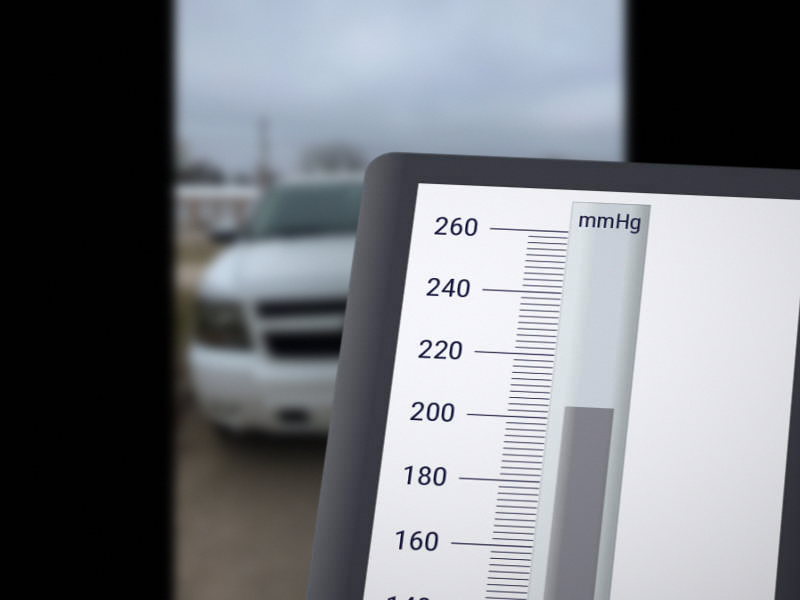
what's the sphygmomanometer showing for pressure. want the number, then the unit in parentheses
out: 204 (mmHg)
